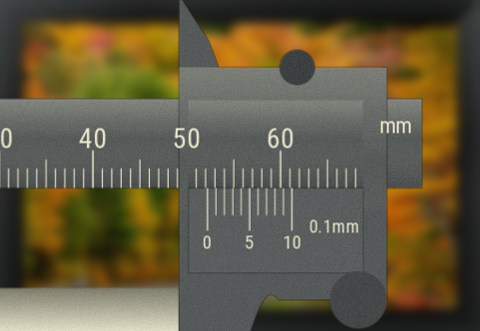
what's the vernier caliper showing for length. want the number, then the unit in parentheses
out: 52.2 (mm)
